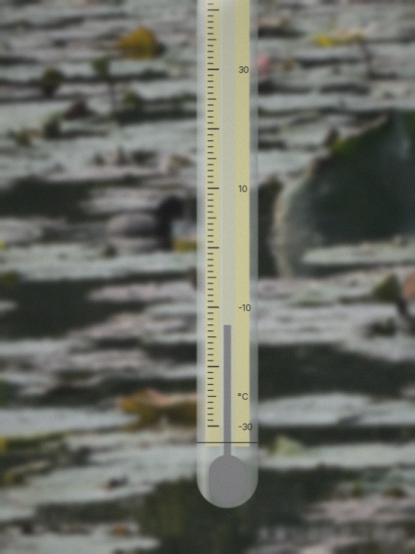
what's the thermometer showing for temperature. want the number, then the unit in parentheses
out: -13 (°C)
